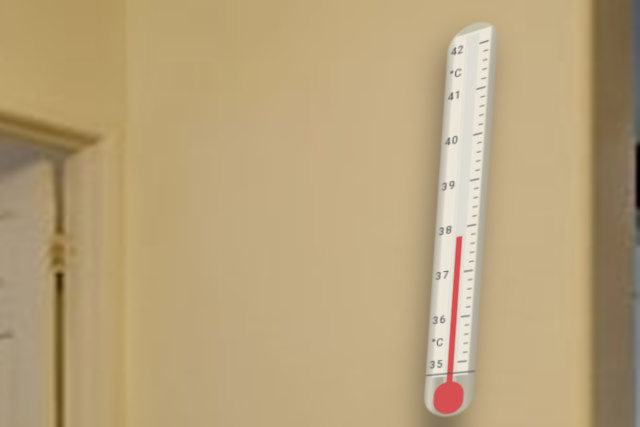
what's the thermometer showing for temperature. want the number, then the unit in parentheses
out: 37.8 (°C)
